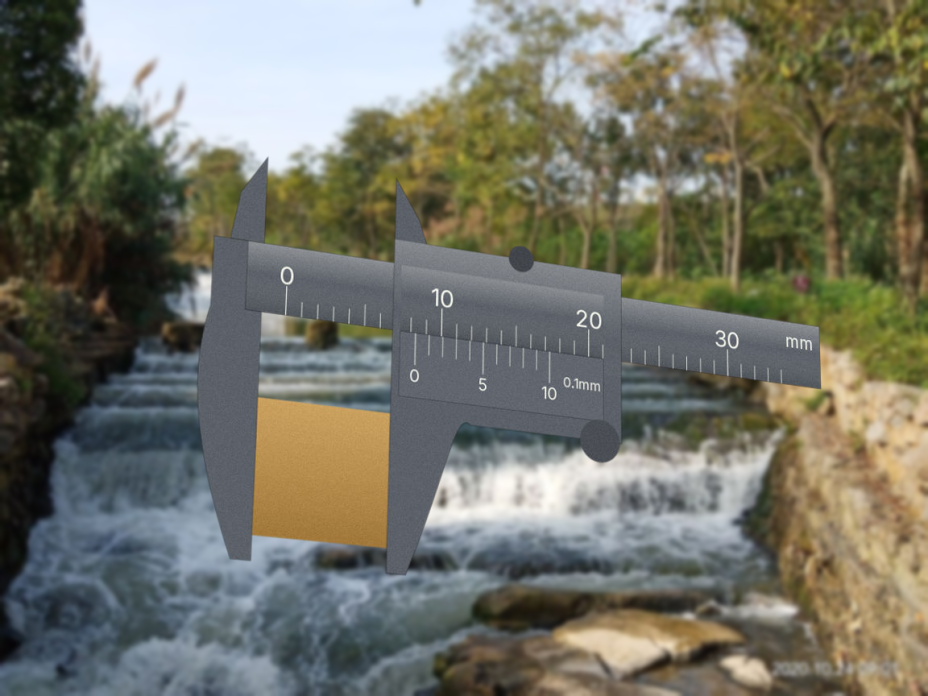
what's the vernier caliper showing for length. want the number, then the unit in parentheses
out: 8.3 (mm)
